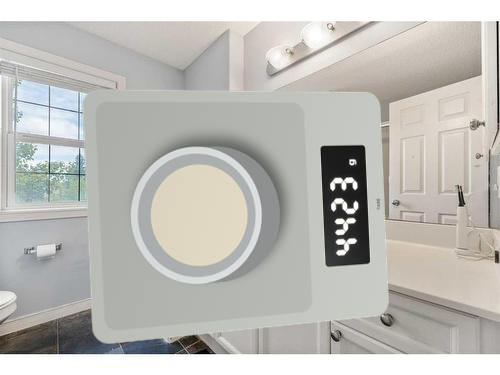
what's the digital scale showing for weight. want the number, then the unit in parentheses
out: 4423 (g)
